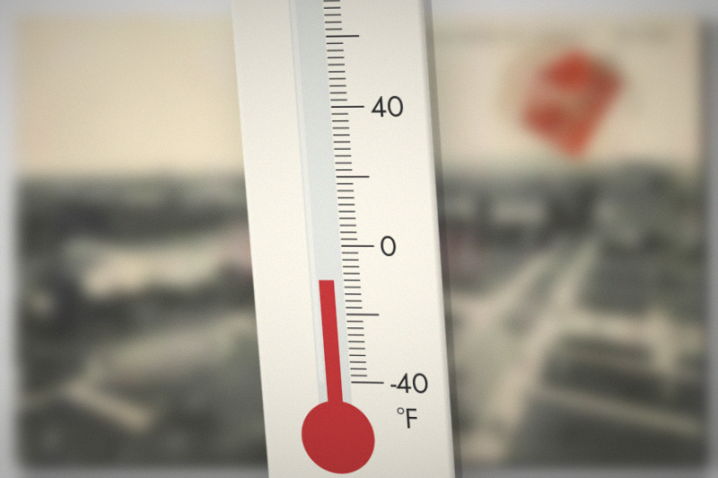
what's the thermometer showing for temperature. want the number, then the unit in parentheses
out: -10 (°F)
